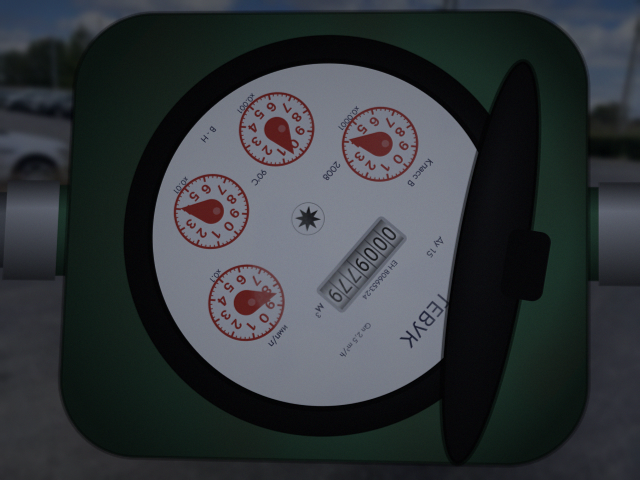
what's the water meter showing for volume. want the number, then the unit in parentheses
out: 9779.8404 (m³)
